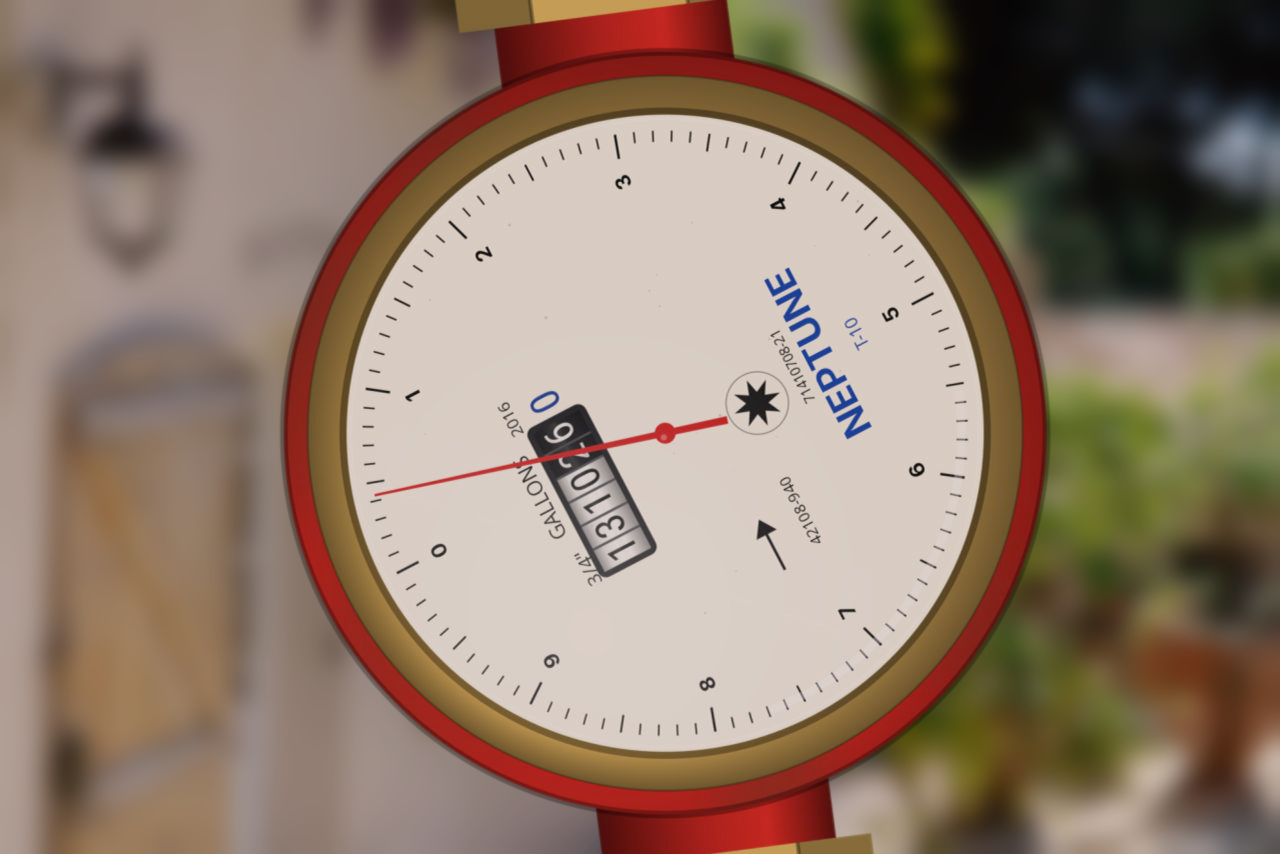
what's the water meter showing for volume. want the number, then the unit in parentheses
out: 1310260.4 (gal)
